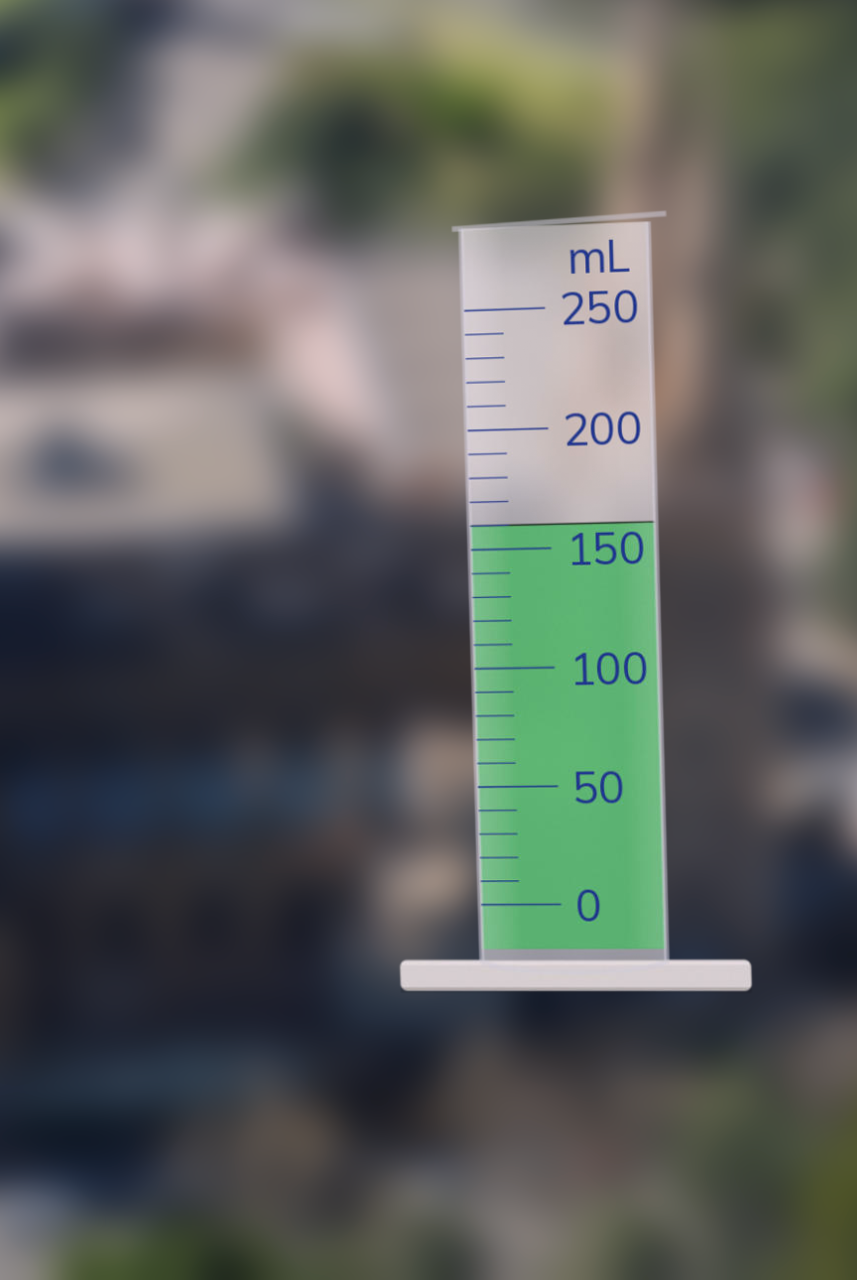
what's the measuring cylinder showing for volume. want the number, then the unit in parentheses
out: 160 (mL)
